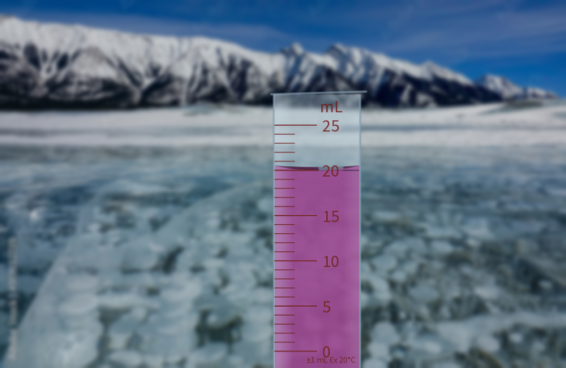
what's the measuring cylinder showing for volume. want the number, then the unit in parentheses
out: 20 (mL)
